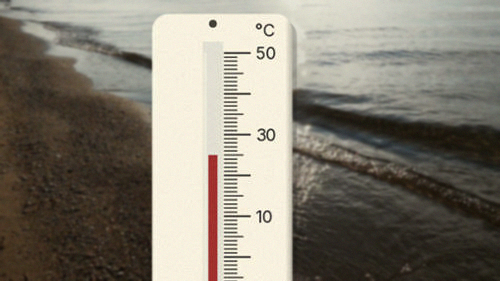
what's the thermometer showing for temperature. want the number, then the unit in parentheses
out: 25 (°C)
